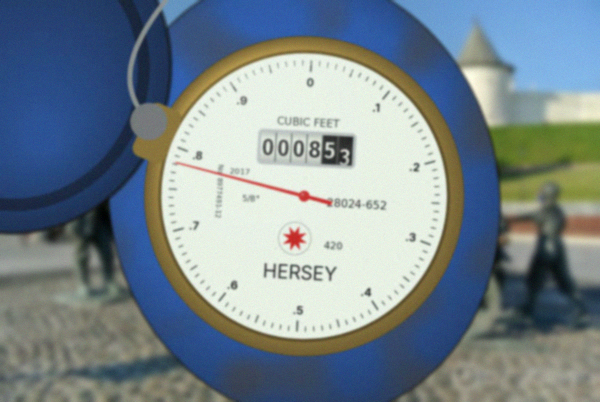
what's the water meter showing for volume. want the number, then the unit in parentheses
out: 852.78 (ft³)
